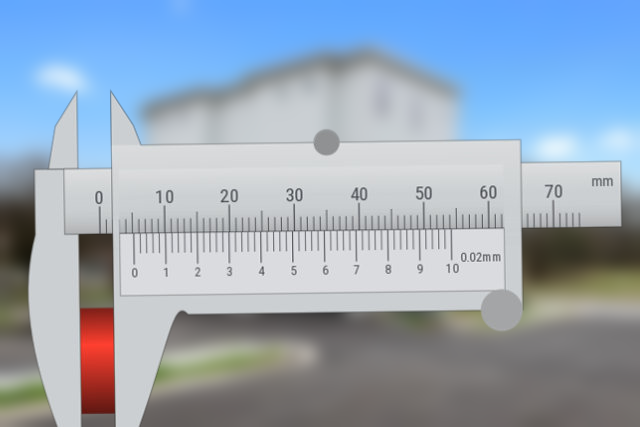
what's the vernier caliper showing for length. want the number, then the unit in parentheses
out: 5.2 (mm)
